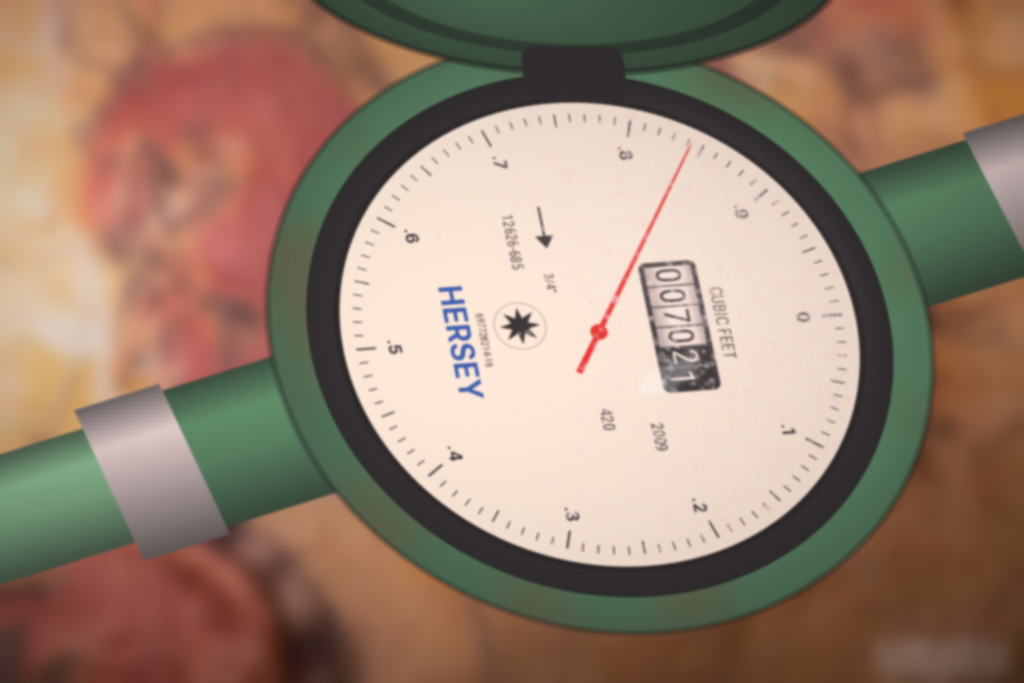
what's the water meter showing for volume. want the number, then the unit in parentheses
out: 7020.84 (ft³)
